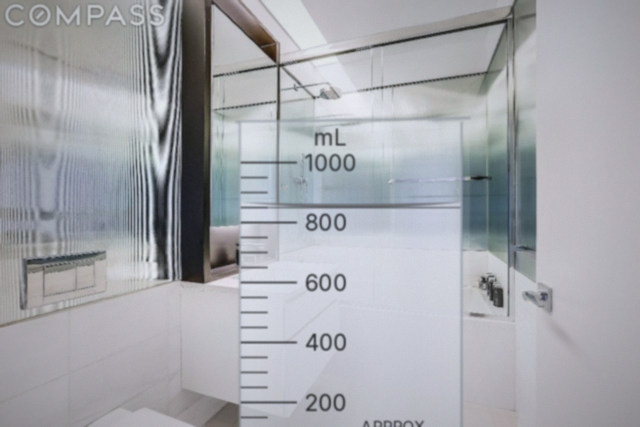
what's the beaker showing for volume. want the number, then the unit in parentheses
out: 850 (mL)
